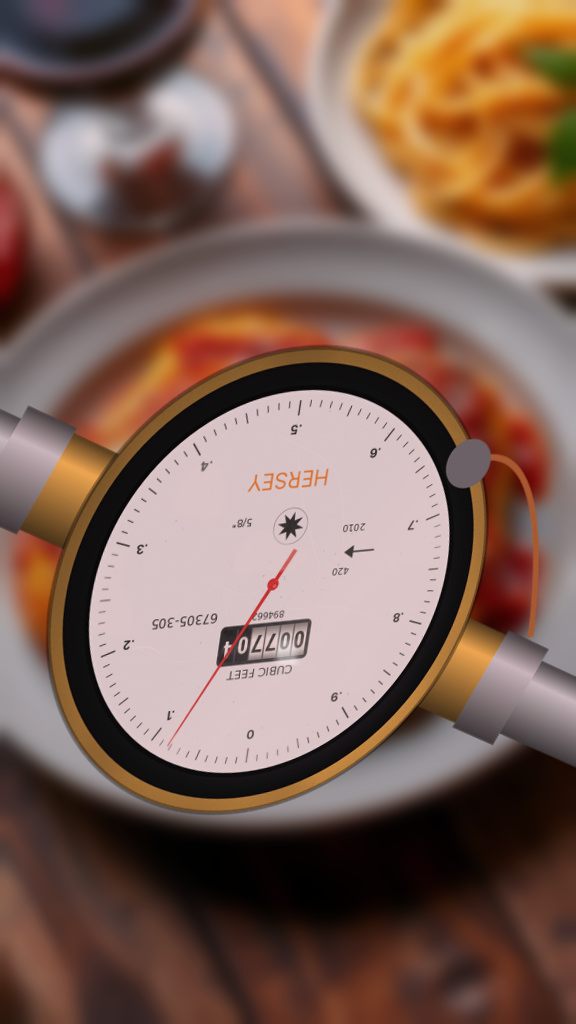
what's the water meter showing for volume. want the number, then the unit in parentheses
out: 7704.08 (ft³)
